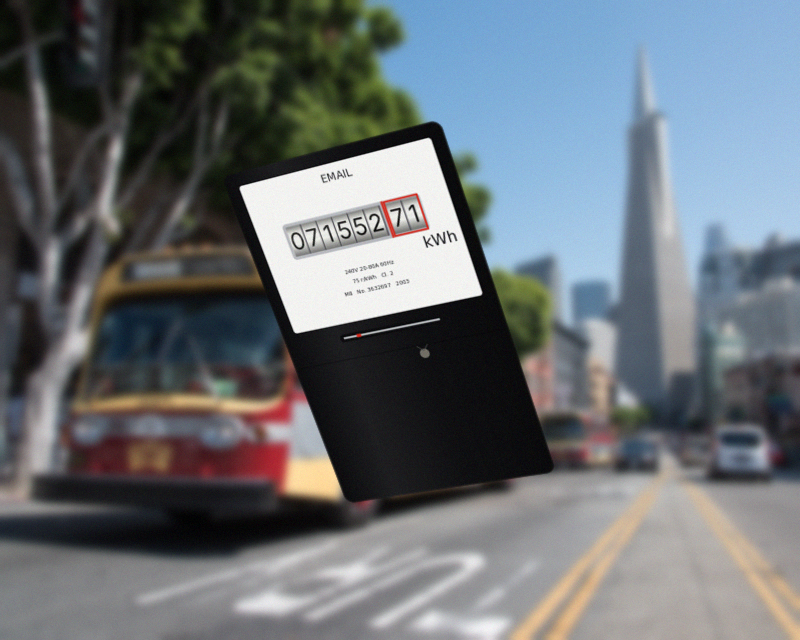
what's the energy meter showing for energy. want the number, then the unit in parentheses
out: 71552.71 (kWh)
